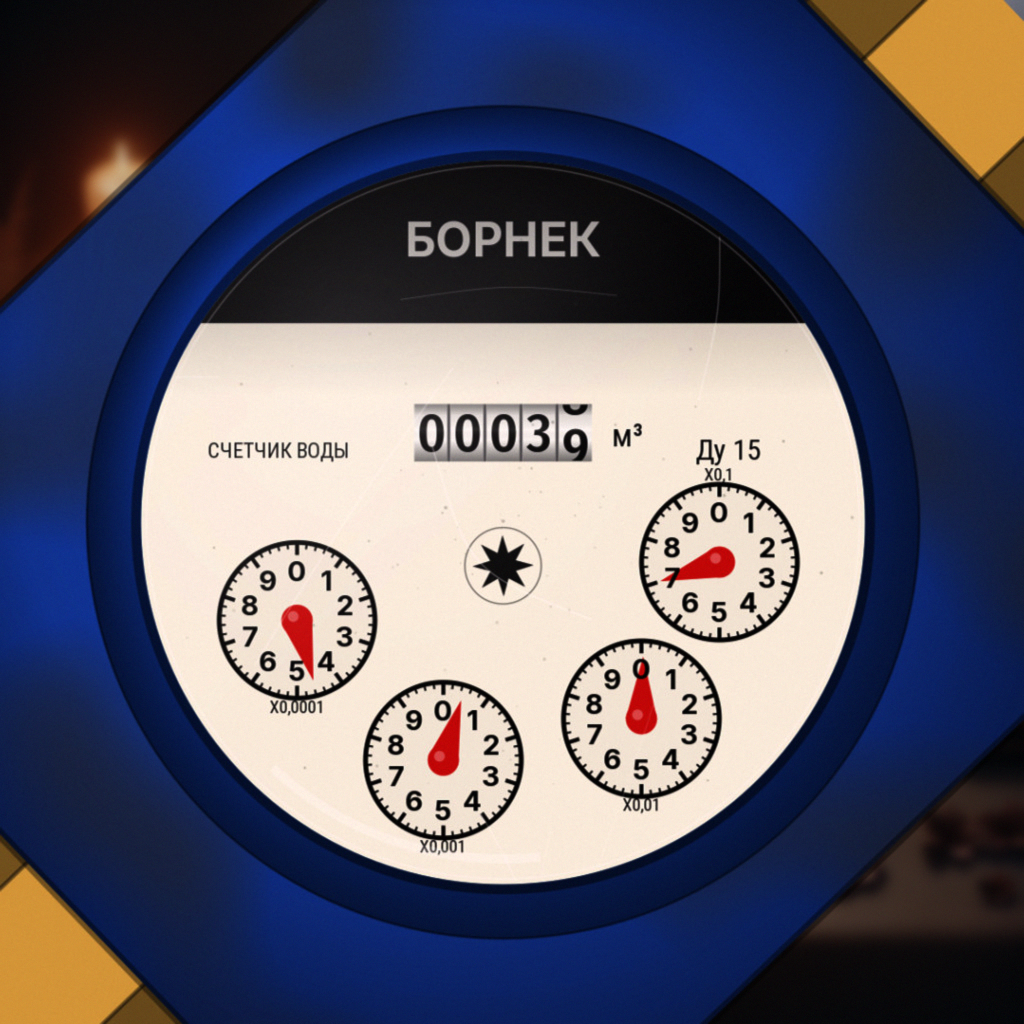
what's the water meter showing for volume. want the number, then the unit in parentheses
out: 38.7004 (m³)
